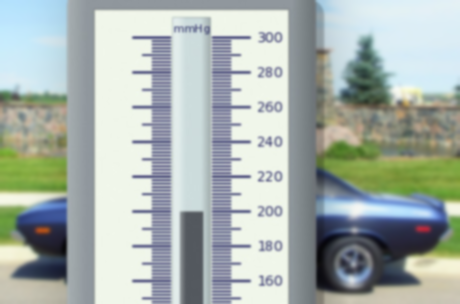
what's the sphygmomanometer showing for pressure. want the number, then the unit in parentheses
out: 200 (mmHg)
